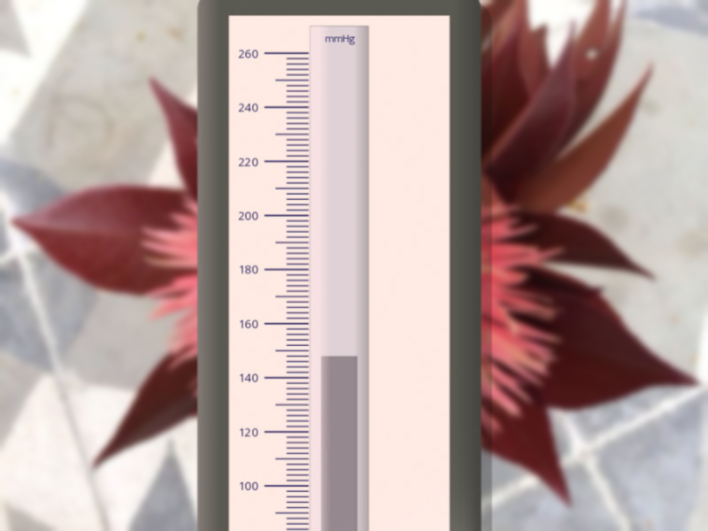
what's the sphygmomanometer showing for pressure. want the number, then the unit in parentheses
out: 148 (mmHg)
